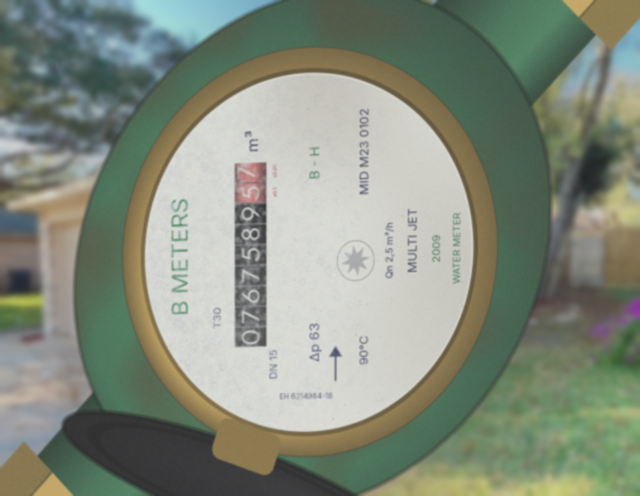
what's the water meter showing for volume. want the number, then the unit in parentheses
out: 767589.57 (m³)
